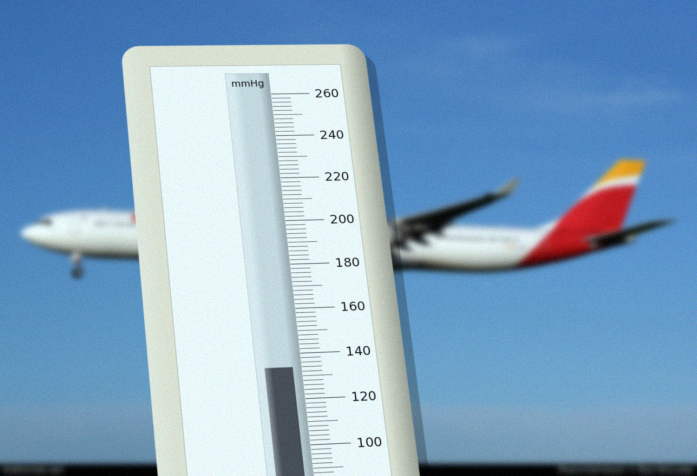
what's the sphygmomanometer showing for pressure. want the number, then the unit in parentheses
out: 134 (mmHg)
